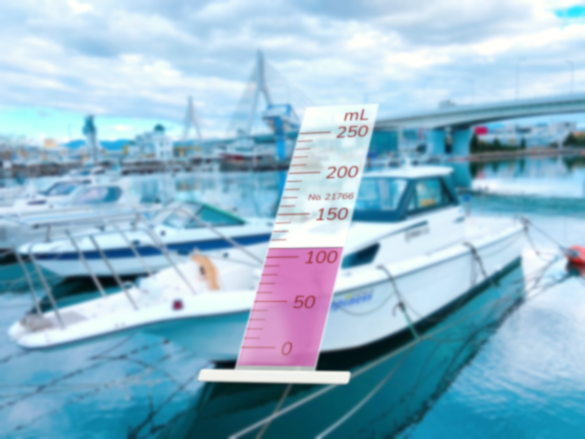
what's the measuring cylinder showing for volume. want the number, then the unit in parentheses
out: 110 (mL)
